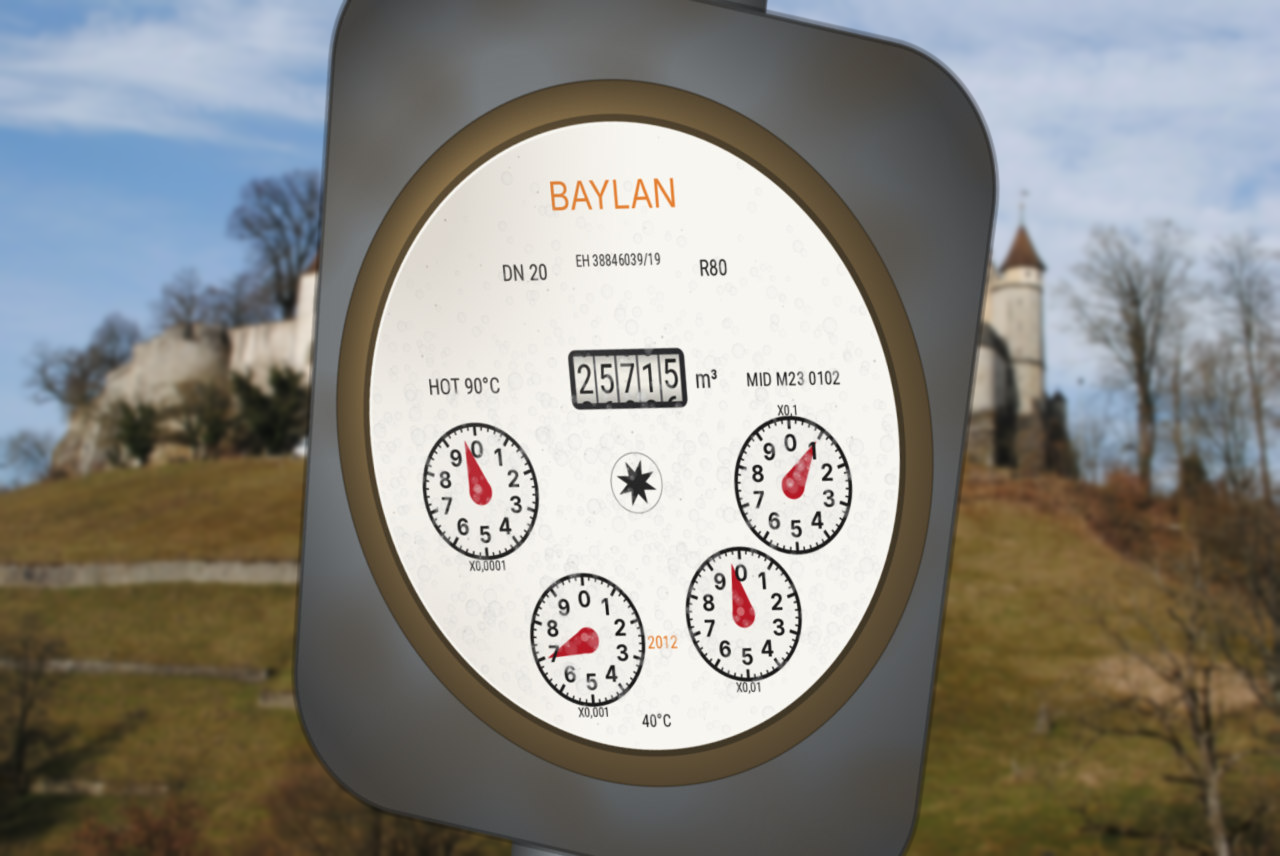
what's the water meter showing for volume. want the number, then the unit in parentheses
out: 25715.0969 (m³)
